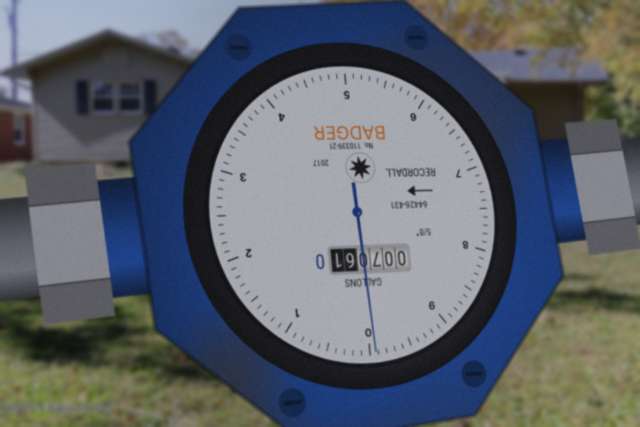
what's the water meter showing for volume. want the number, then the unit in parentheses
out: 70609.9 (gal)
